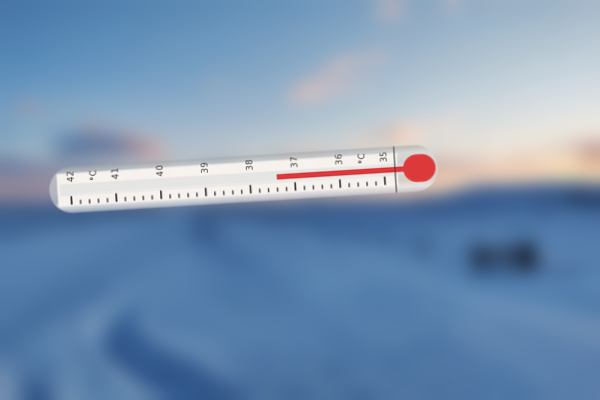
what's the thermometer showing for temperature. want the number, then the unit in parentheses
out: 37.4 (°C)
